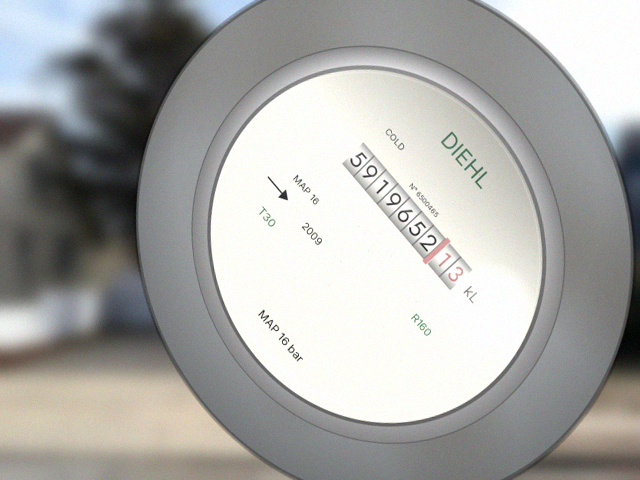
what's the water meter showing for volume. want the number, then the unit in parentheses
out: 5919652.13 (kL)
